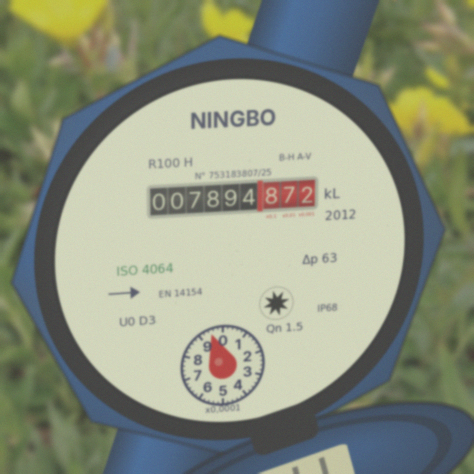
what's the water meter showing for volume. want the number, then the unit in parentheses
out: 7894.8719 (kL)
